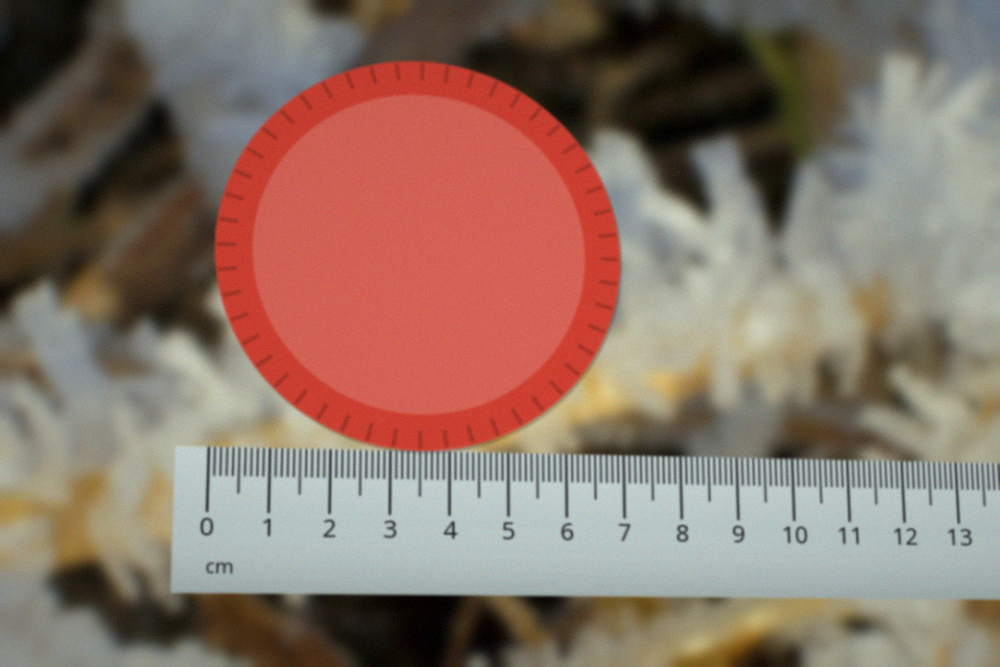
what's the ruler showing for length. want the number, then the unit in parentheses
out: 7 (cm)
